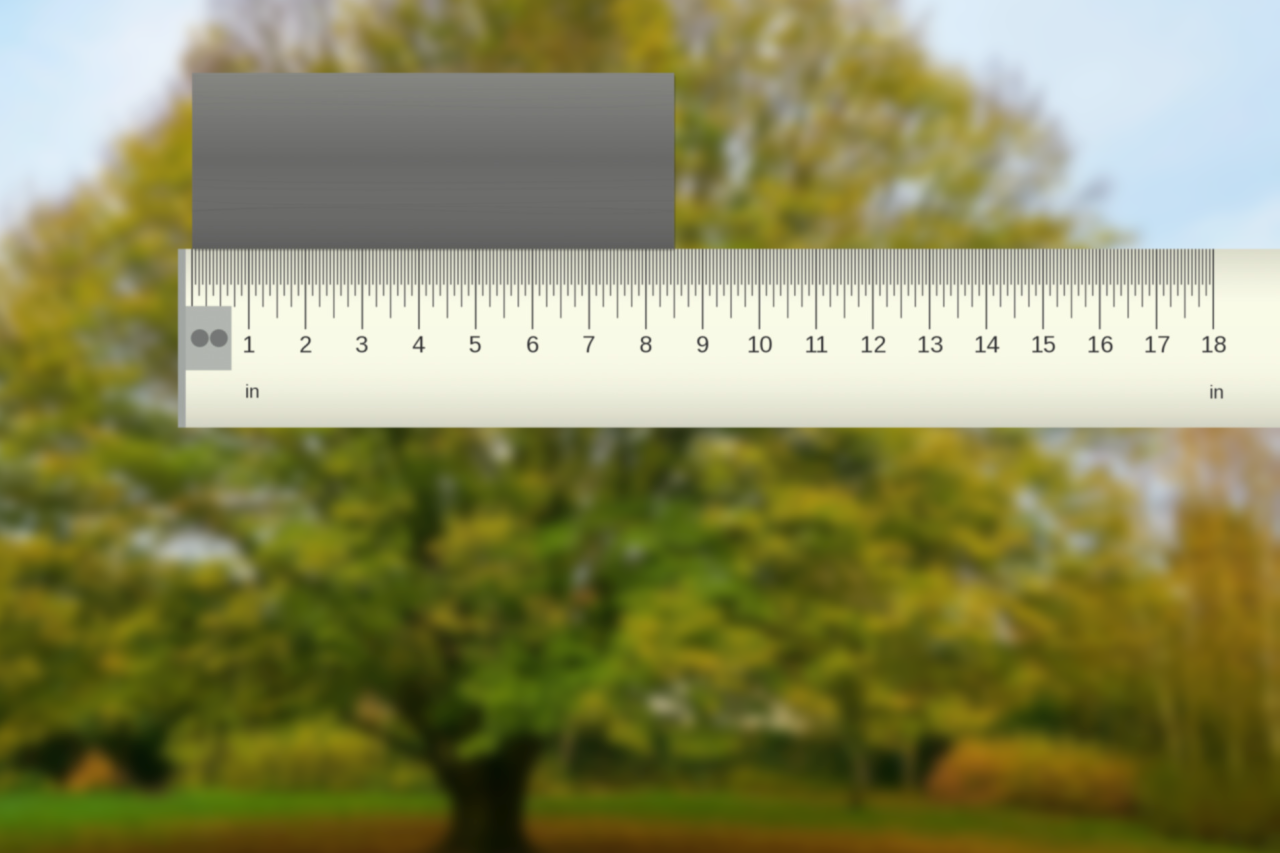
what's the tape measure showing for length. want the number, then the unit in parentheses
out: 8.5 (in)
